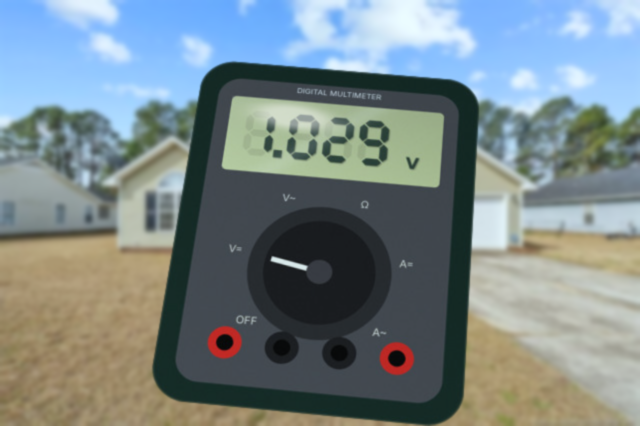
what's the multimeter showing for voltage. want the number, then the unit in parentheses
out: 1.029 (V)
